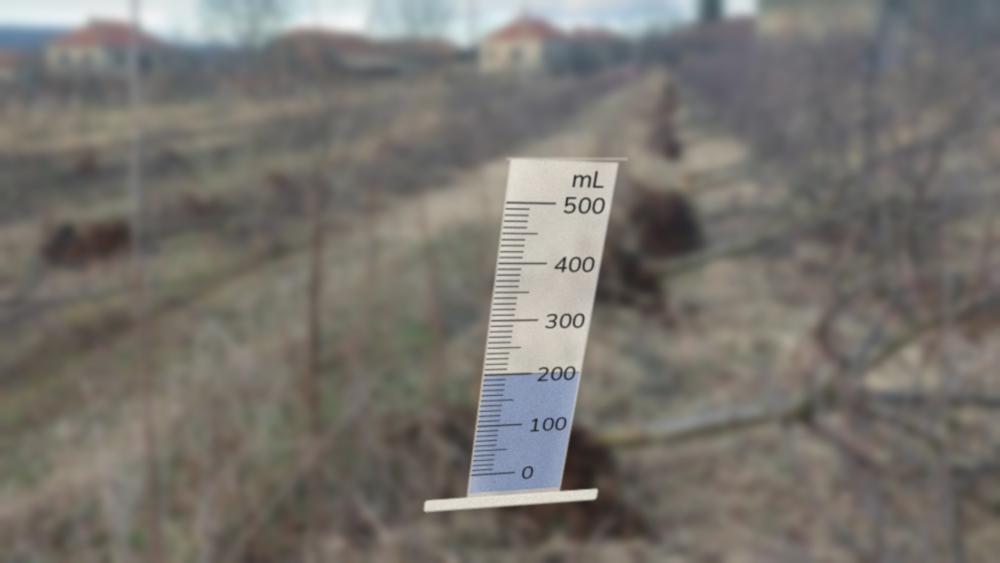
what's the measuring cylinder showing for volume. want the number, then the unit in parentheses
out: 200 (mL)
